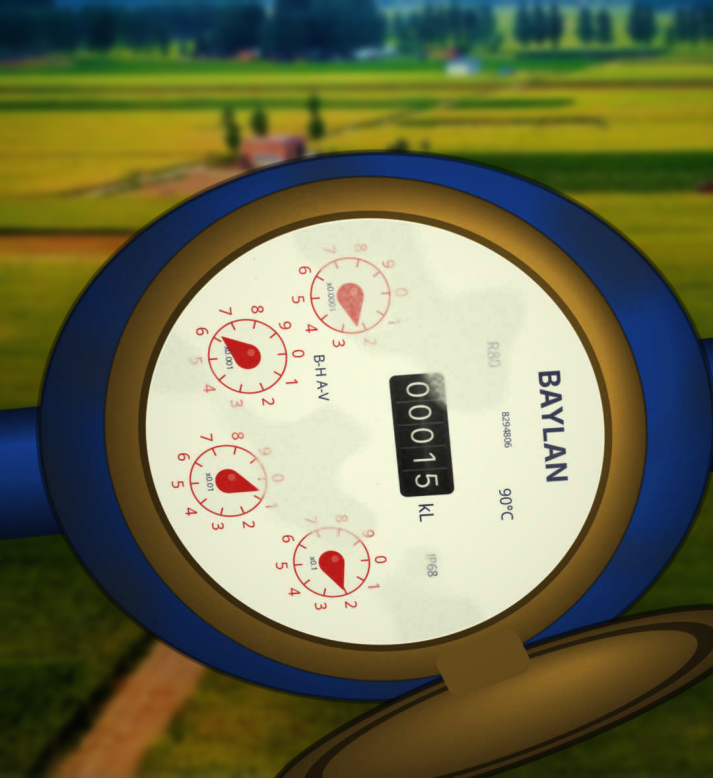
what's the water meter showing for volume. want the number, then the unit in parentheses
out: 15.2062 (kL)
